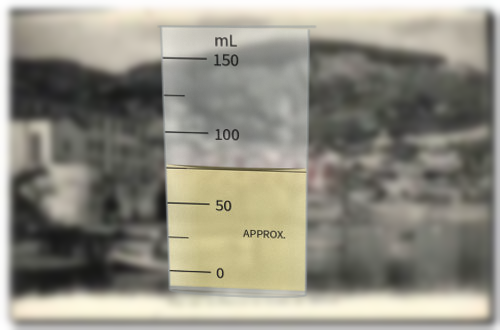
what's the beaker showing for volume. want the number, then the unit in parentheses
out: 75 (mL)
